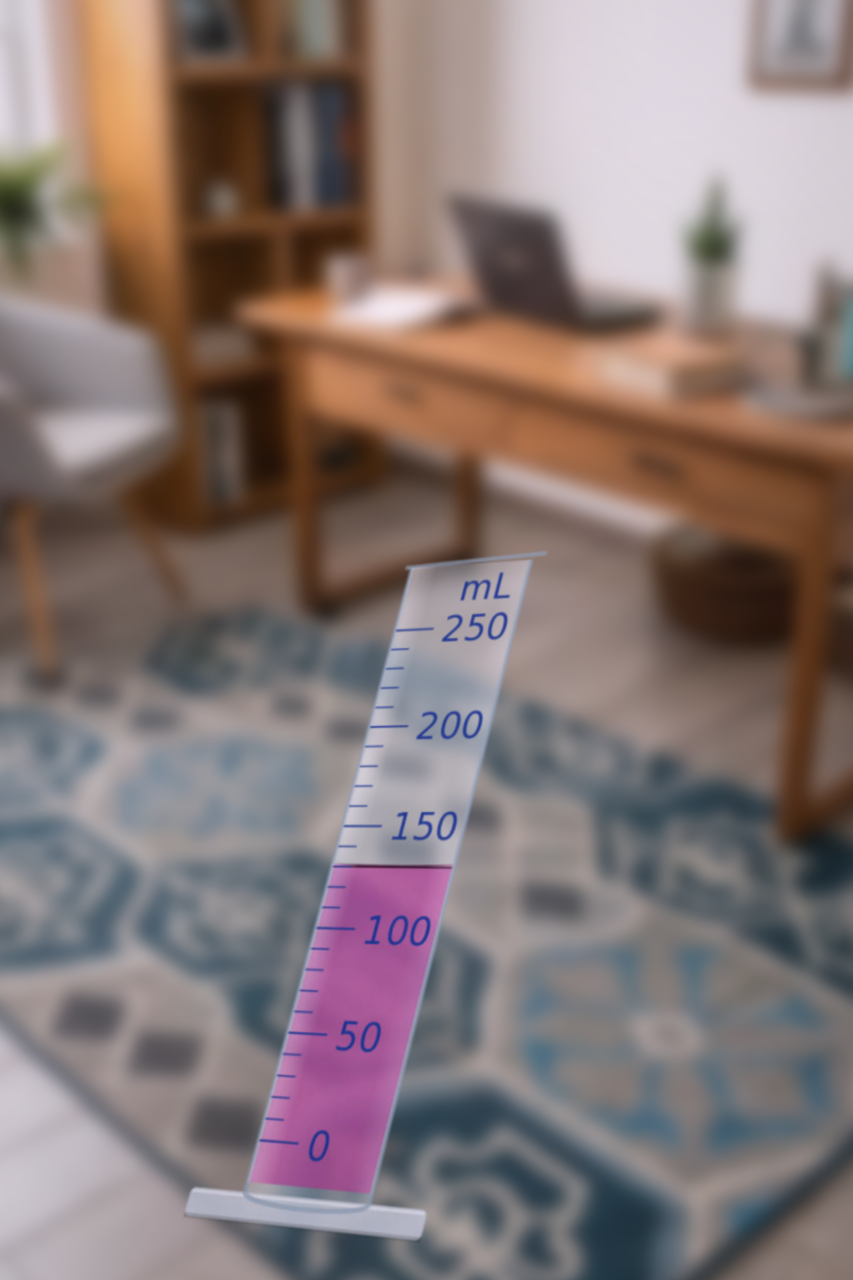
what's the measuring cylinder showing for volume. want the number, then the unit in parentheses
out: 130 (mL)
